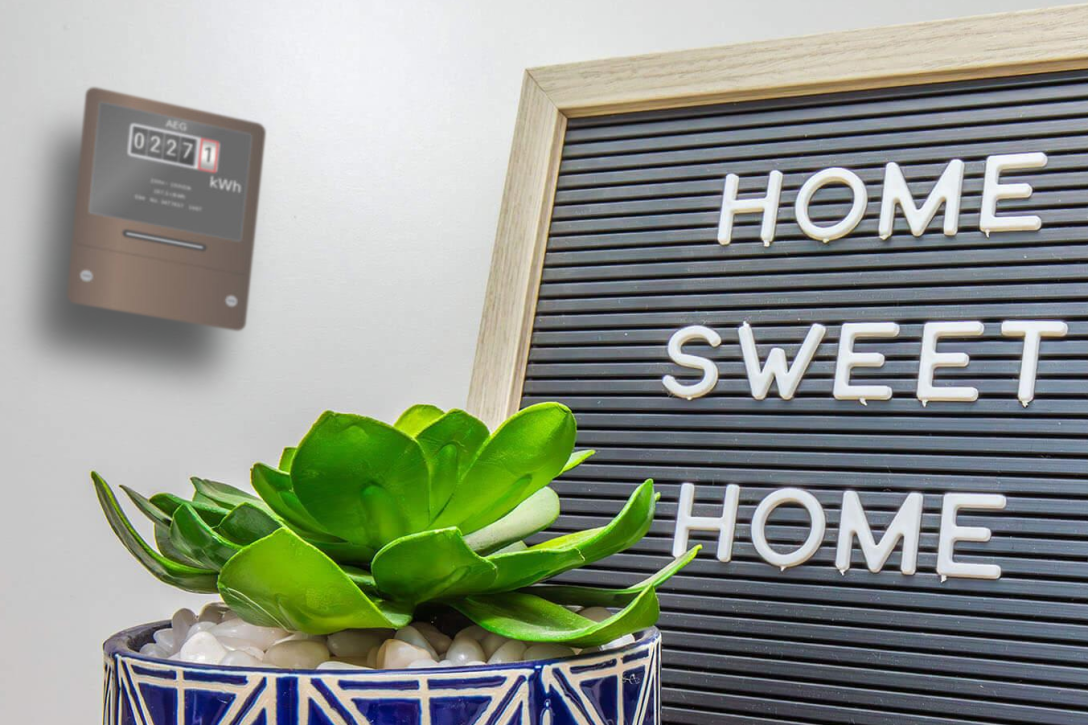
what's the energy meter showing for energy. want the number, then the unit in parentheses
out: 227.1 (kWh)
